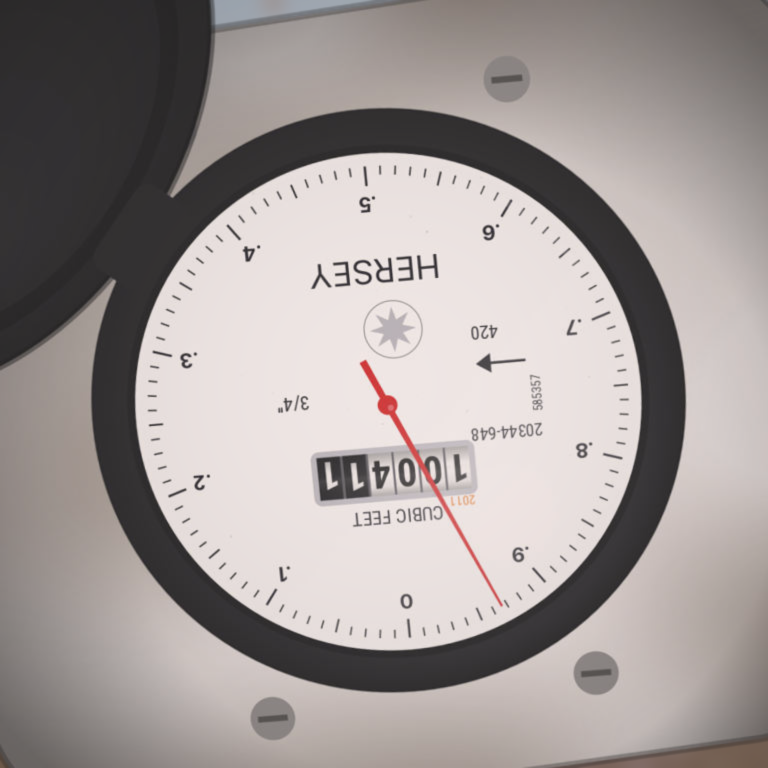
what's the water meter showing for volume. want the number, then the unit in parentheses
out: 100410.93 (ft³)
